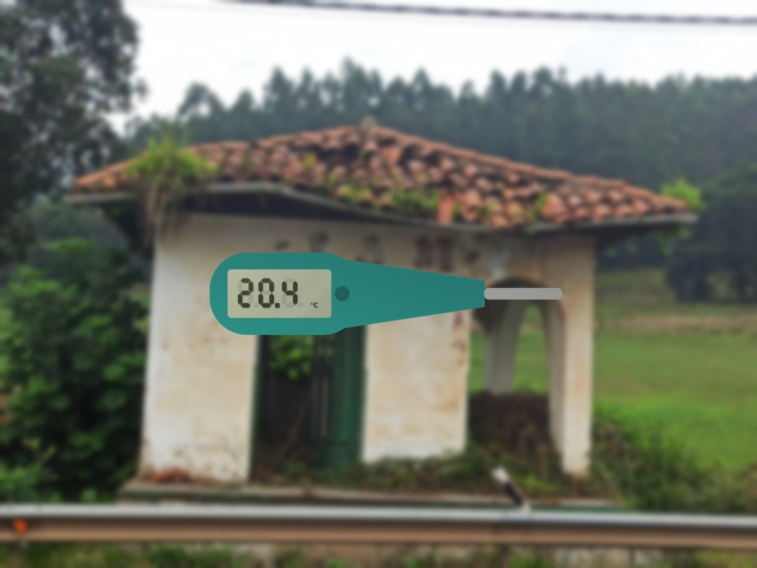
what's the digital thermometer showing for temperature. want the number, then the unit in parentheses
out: 20.4 (°C)
